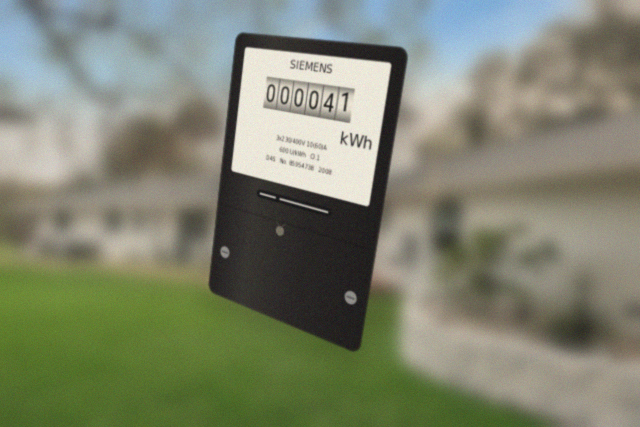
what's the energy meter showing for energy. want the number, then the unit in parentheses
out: 41 (kWh)
